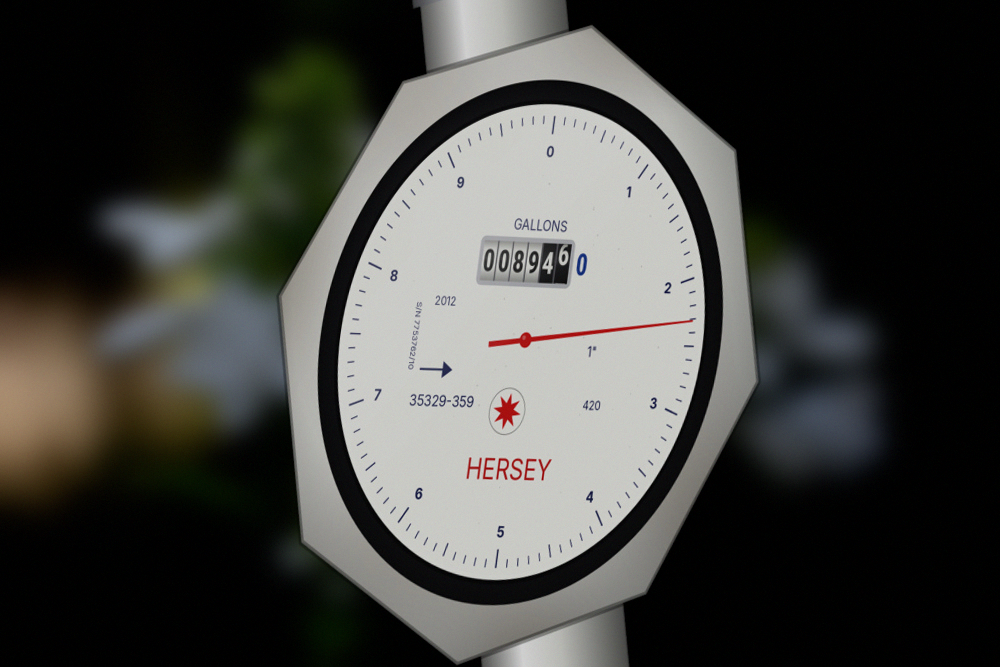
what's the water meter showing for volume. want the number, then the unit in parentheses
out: 89462.3 (gal)
